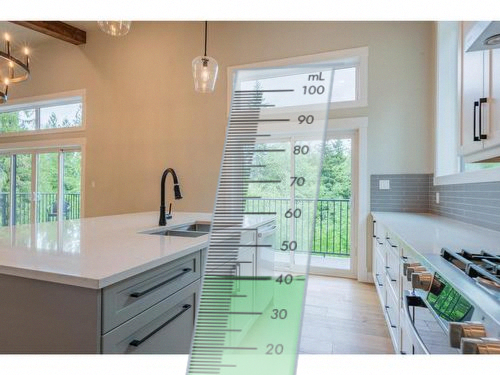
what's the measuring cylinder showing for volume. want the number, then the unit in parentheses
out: 40 (mL)
